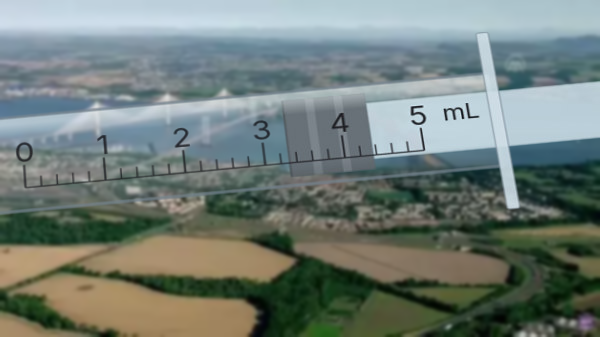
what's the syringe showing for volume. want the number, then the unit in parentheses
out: 3.3 (mL)
